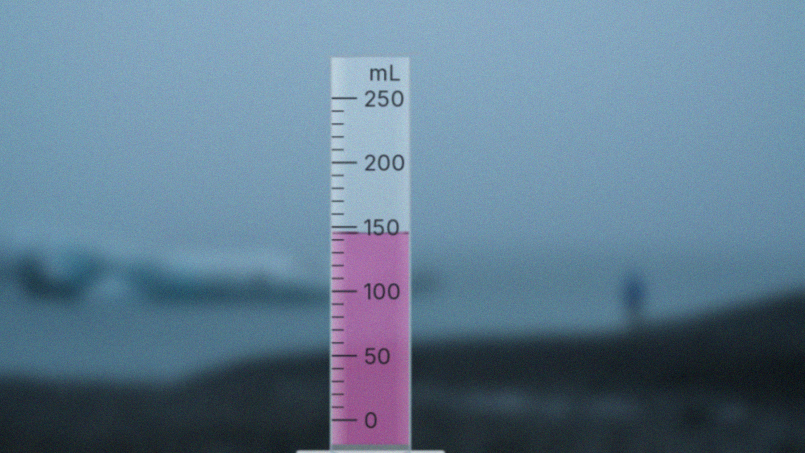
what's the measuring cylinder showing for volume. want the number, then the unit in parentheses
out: 145 (mL)
